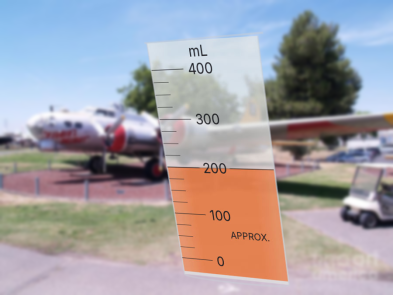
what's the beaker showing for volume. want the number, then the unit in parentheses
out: 200 (mL)
